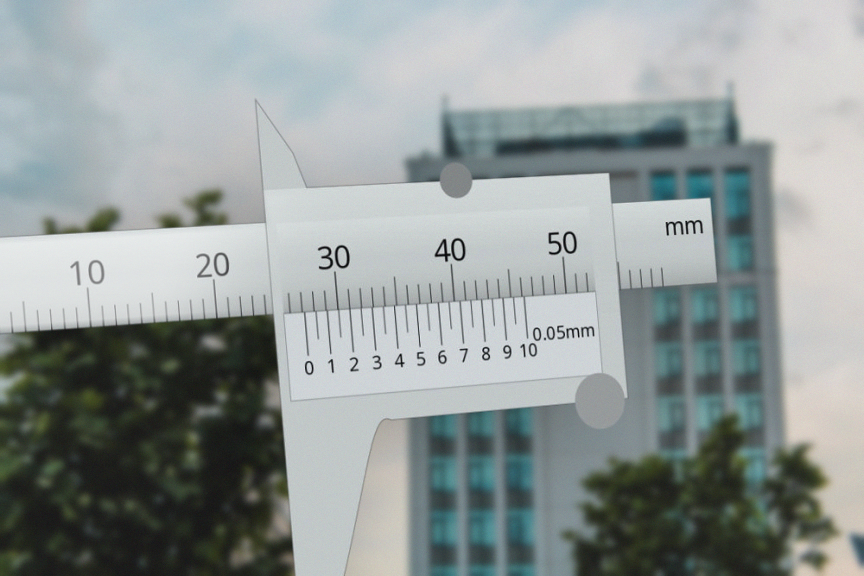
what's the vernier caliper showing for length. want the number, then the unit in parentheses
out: 27.2 (mm)
